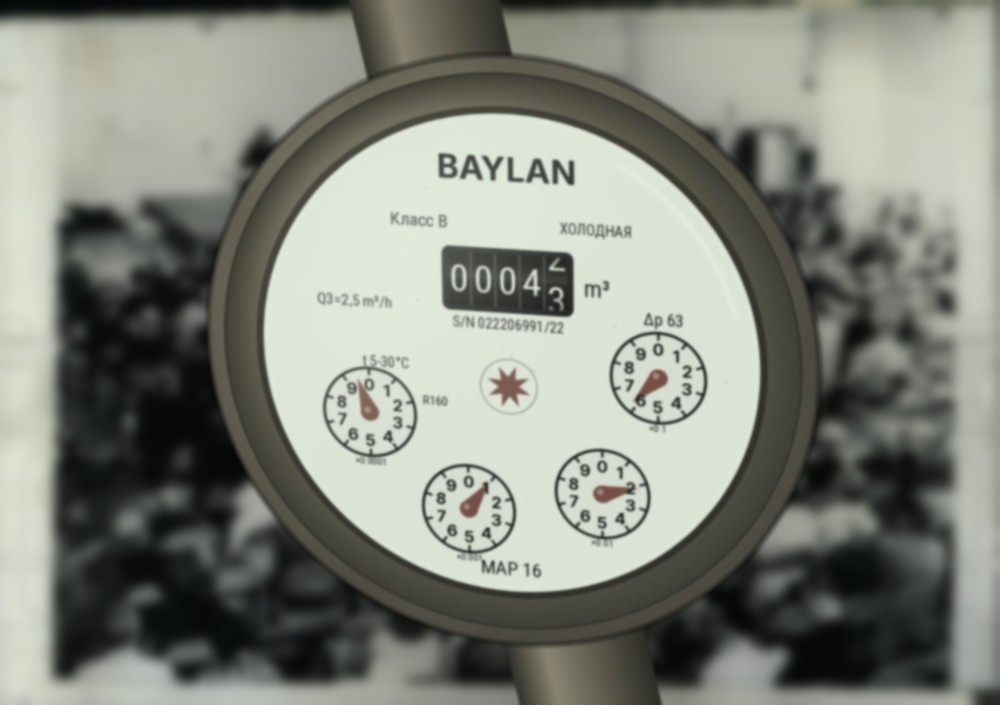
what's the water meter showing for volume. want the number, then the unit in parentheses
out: 42.6209 (m³)
